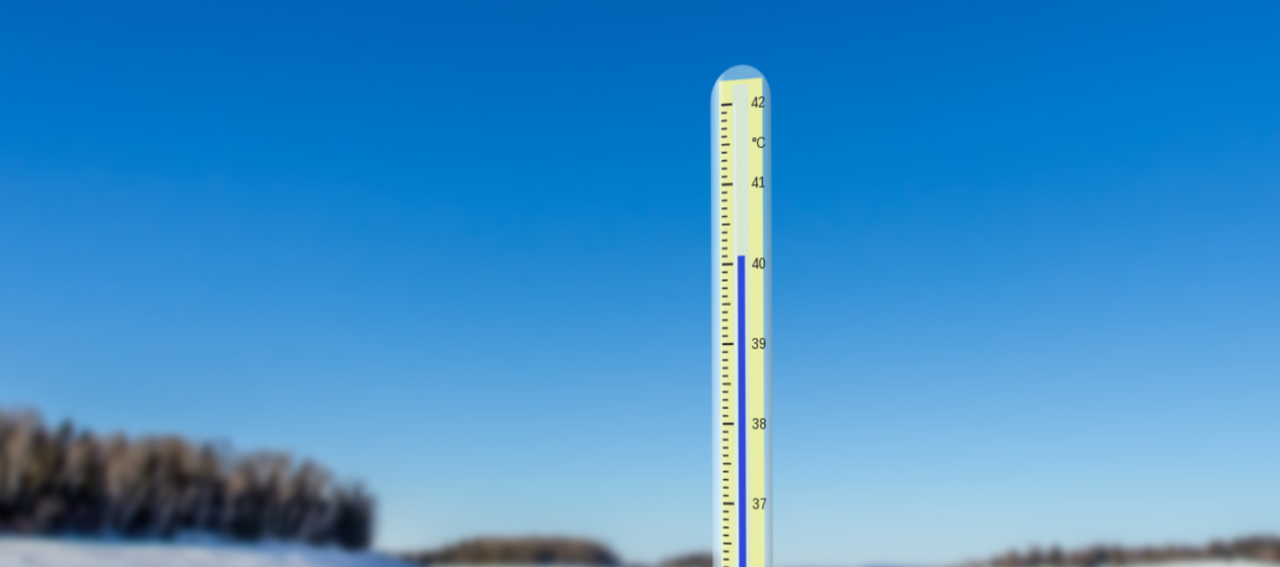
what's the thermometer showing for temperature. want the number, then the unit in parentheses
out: 40.1 (°C)
